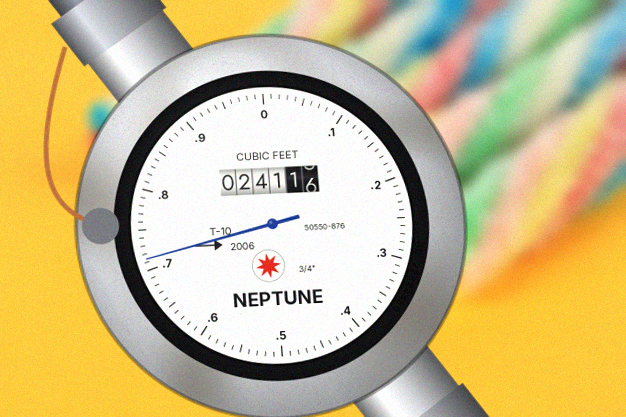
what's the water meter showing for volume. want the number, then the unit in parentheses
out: 24115.71 (ft³)
